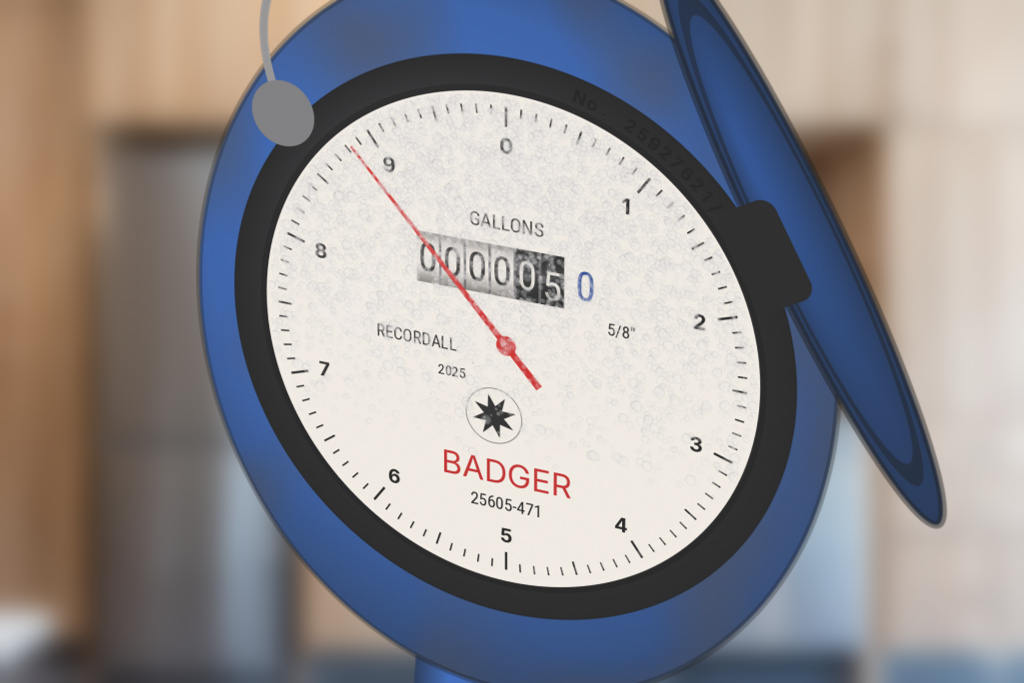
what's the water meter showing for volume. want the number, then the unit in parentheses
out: 48.8 (gal)
